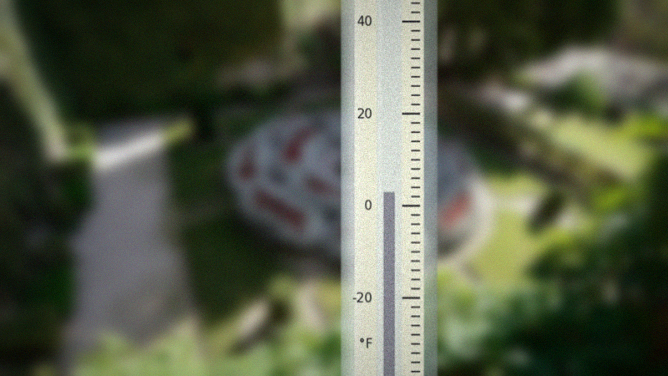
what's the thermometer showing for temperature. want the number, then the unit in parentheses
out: 3 (°F)
